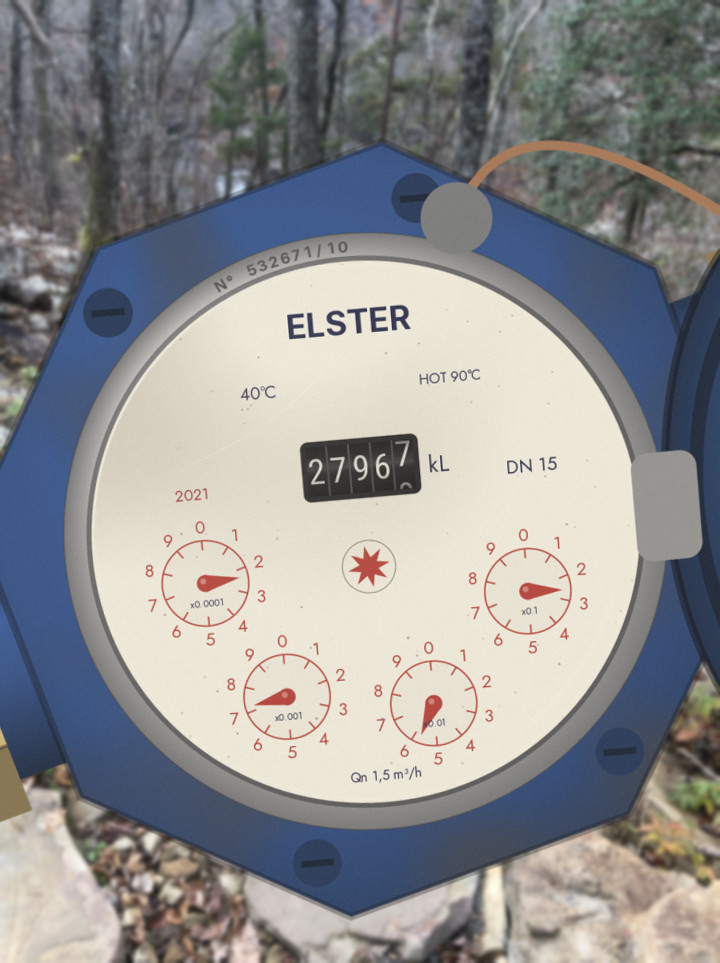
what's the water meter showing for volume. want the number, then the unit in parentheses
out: 27967.2572 (kL)
